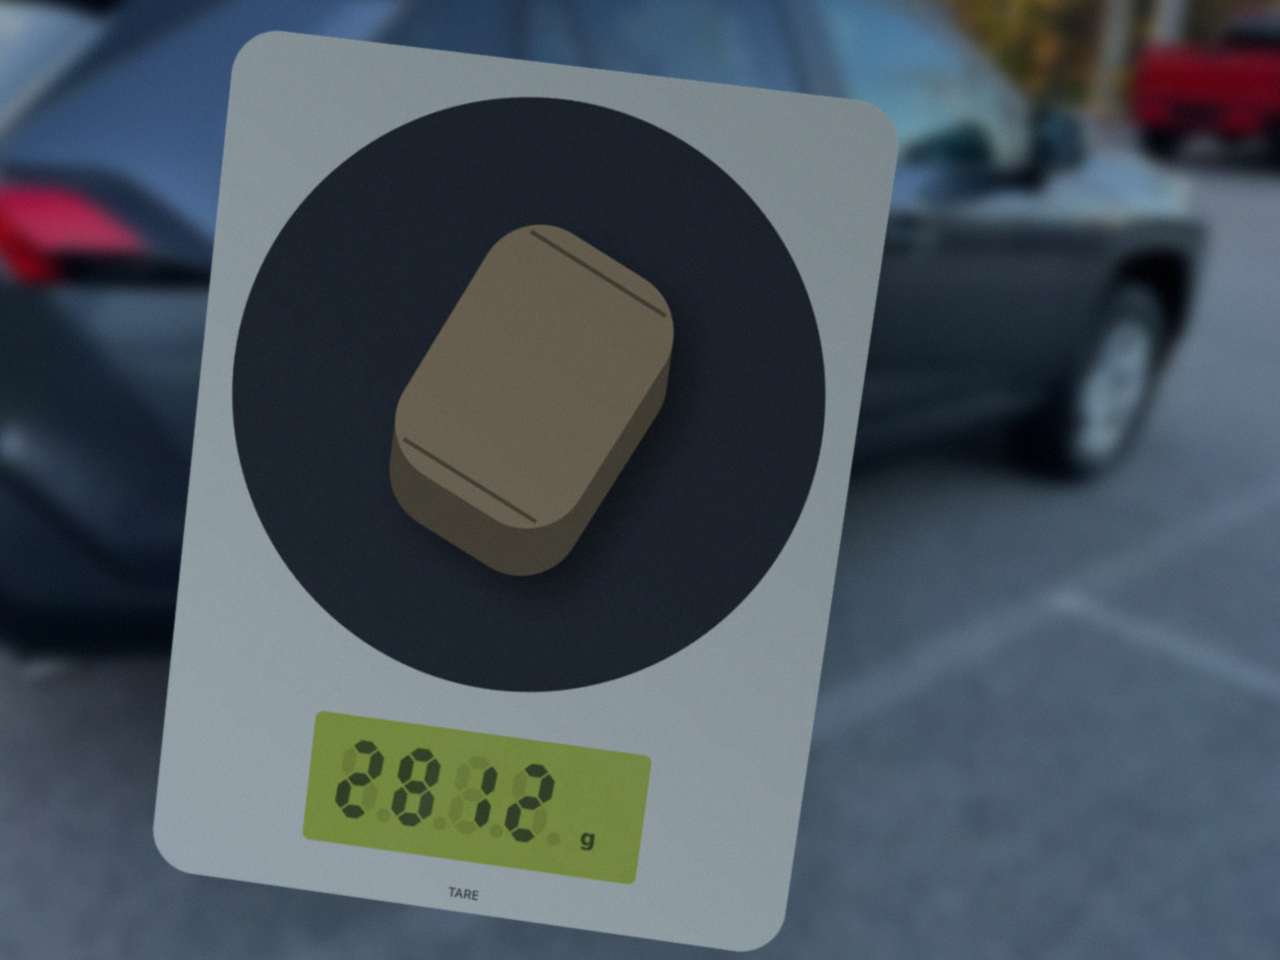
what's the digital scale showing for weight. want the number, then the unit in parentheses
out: 2812 (g)
